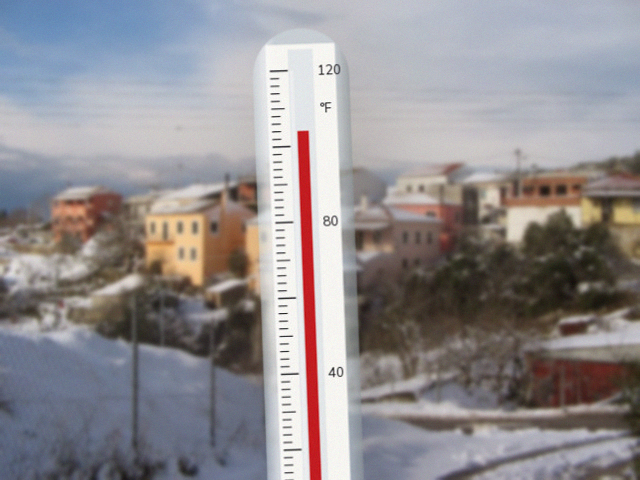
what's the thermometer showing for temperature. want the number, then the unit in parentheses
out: 104 (°F)
